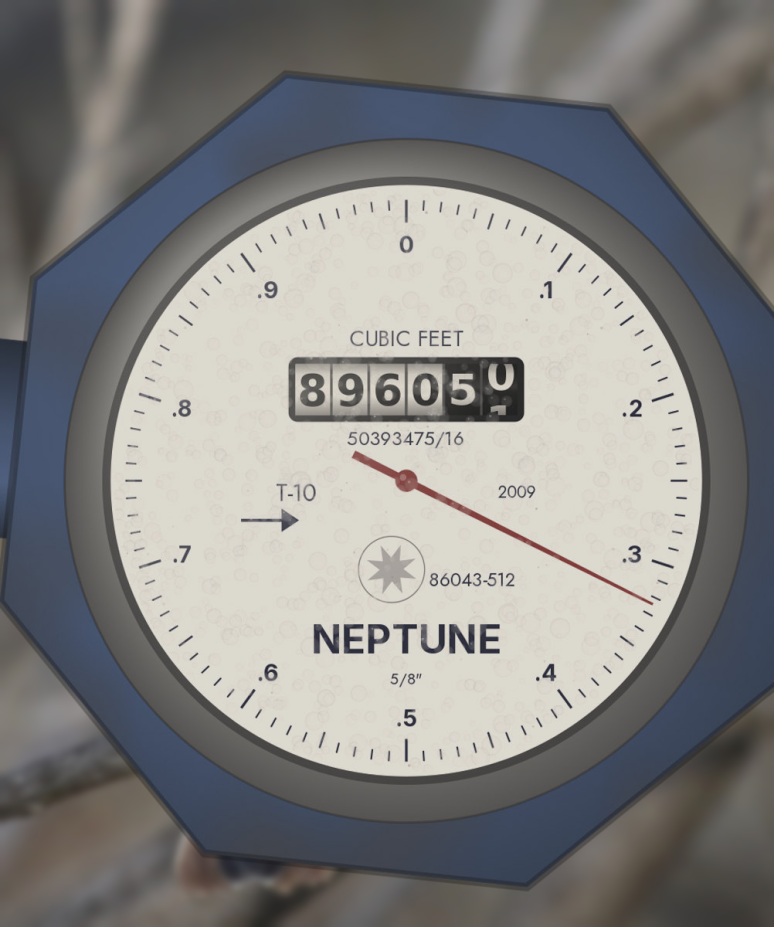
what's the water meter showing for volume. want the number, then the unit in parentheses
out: 896050.32 (ft³)
